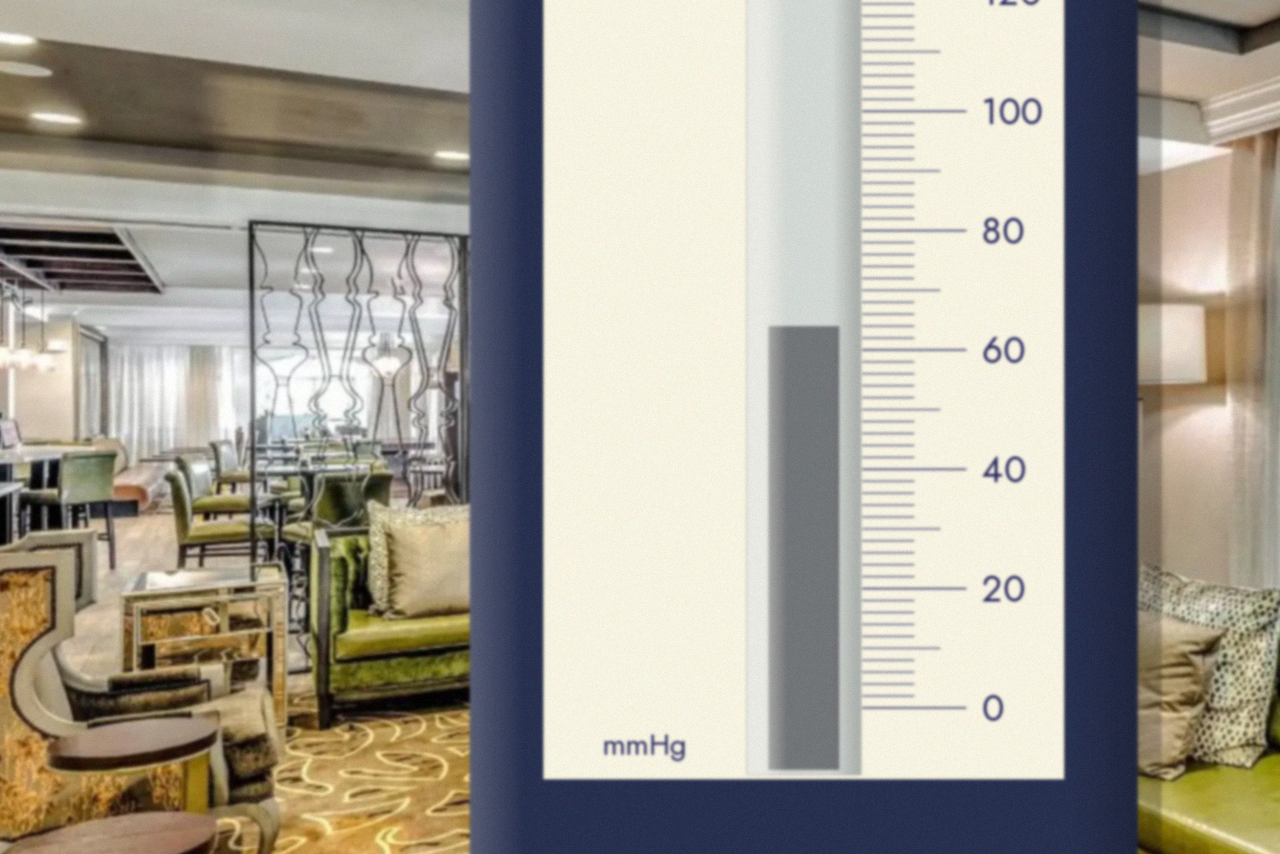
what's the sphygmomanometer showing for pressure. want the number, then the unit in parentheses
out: 64 (mmHg)
